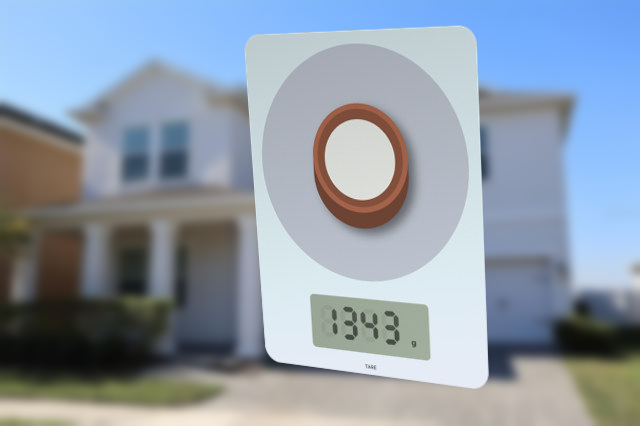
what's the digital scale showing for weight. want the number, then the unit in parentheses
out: 1343 (g)
